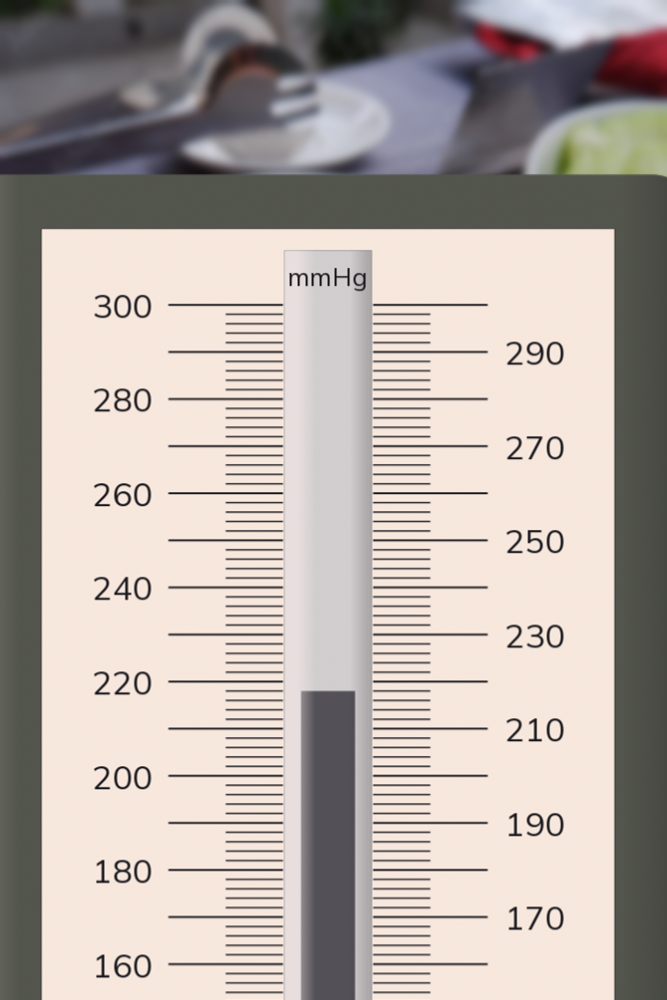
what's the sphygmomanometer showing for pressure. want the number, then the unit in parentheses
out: 218 (mmHg)
